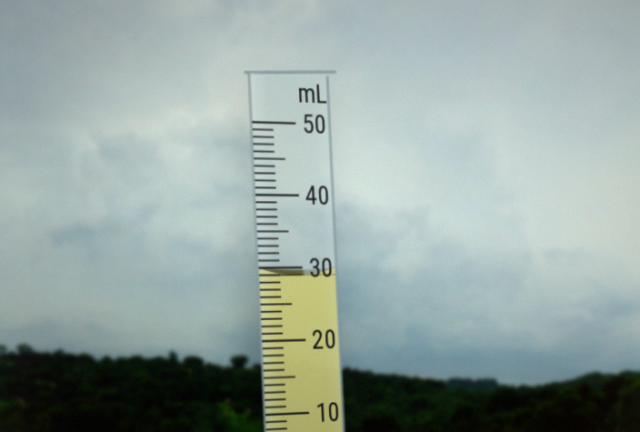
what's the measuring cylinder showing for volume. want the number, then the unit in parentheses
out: 29 (mL)
